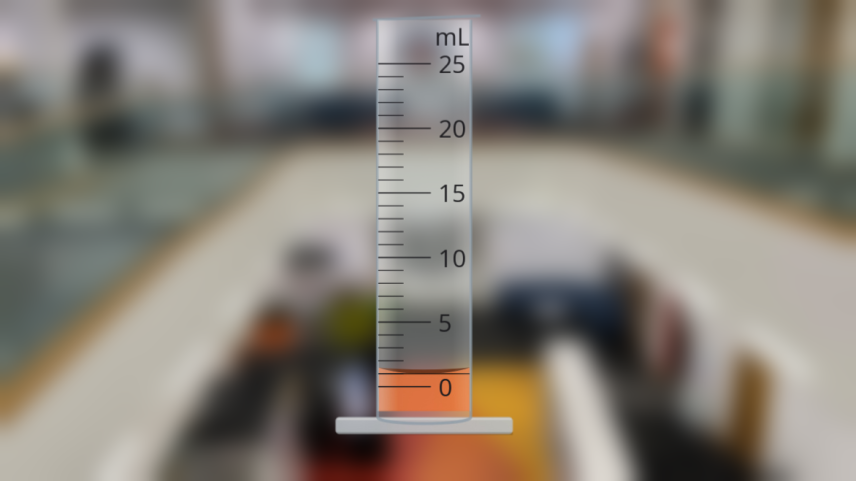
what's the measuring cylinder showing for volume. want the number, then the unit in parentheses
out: 1 (mL)
